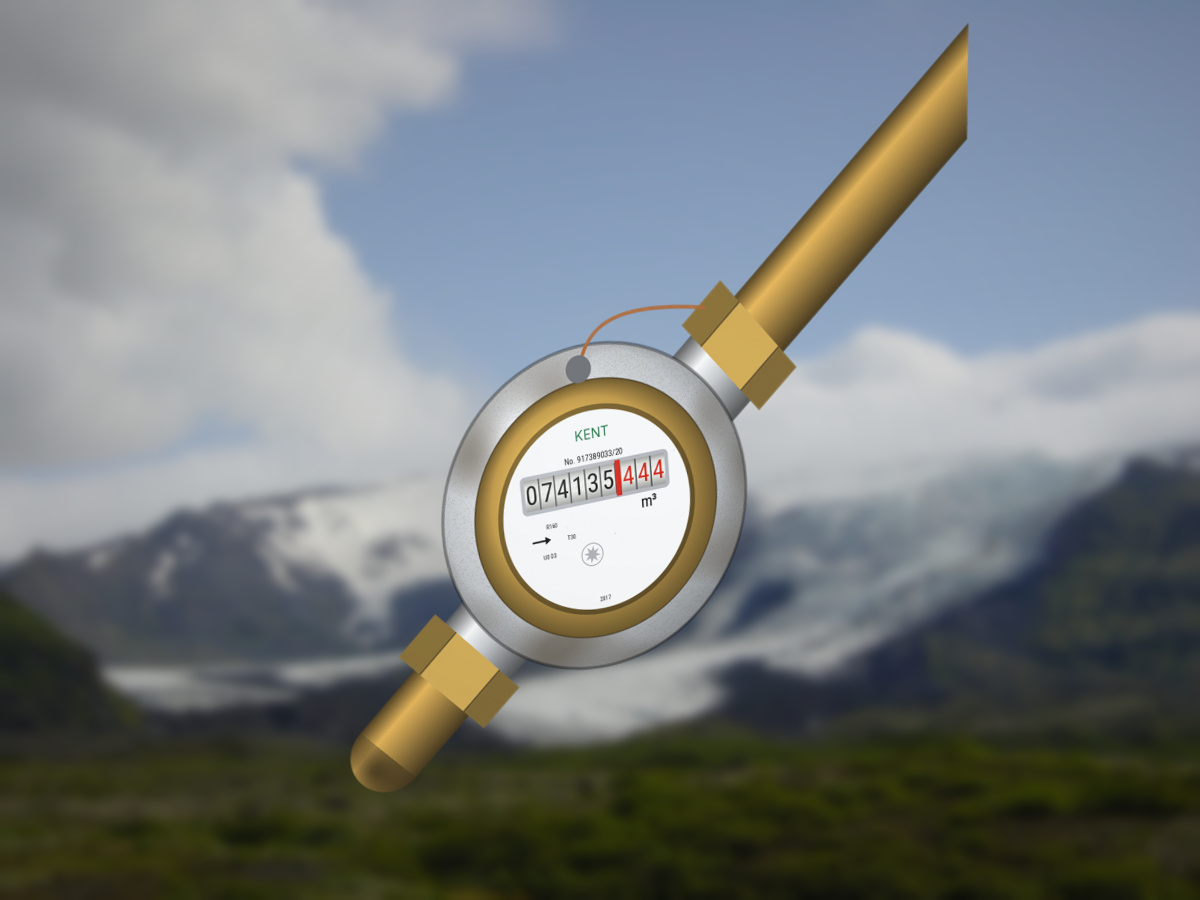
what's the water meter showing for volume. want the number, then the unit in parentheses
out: 74135.444 (m³)
